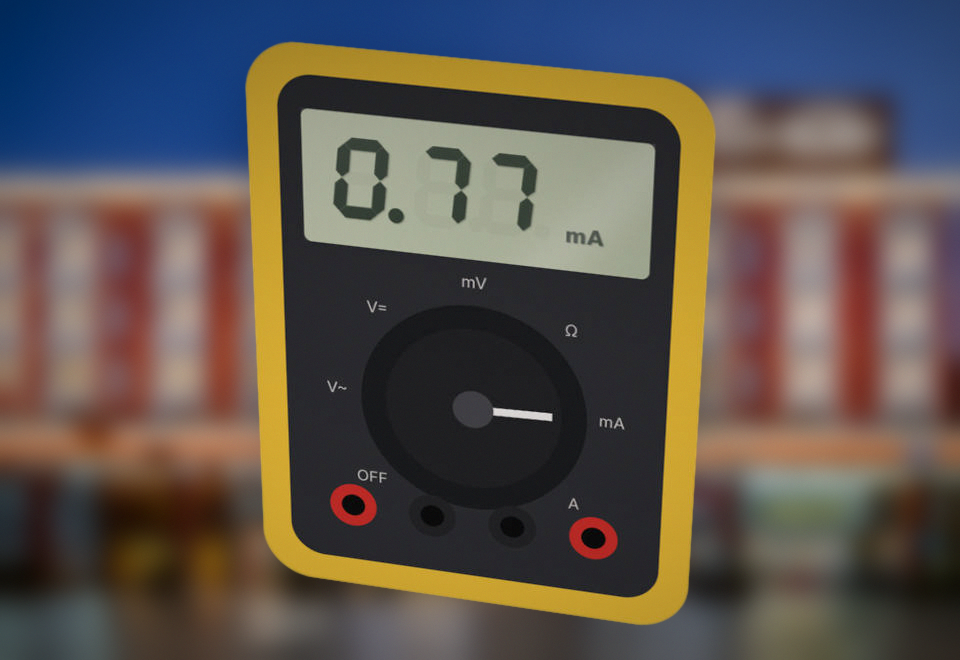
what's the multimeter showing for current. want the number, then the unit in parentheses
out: 0.77 (mA)
